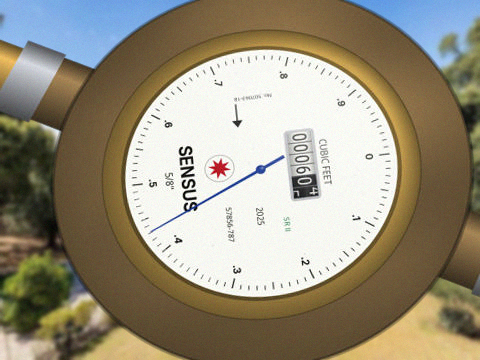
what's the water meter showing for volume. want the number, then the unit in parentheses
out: 604.43 (ft³)
